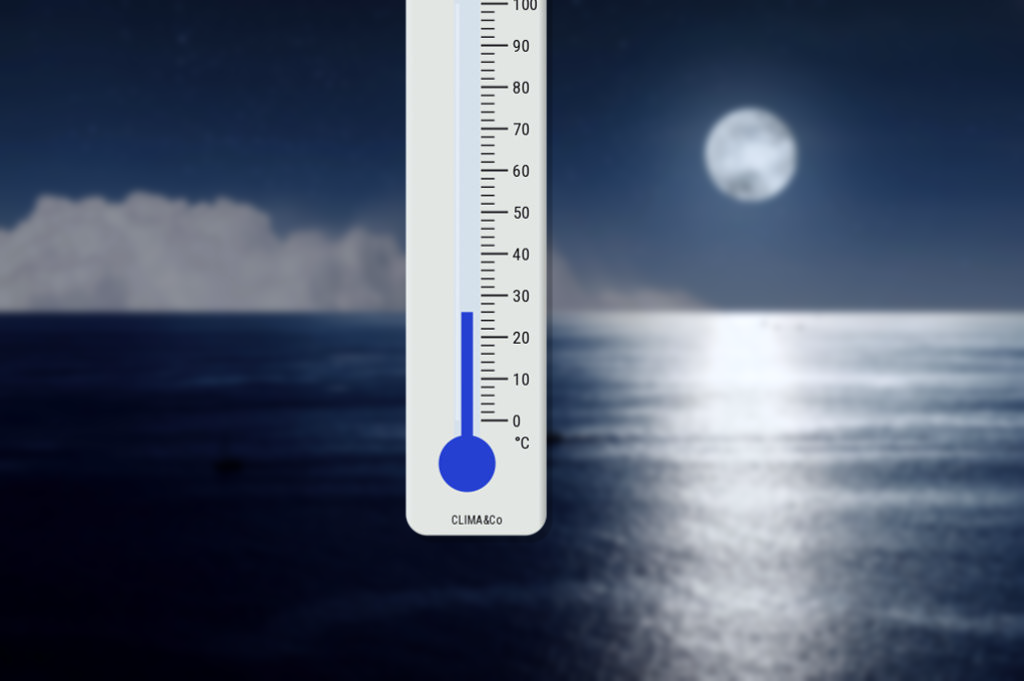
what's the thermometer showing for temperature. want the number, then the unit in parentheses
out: 26 (°C)
